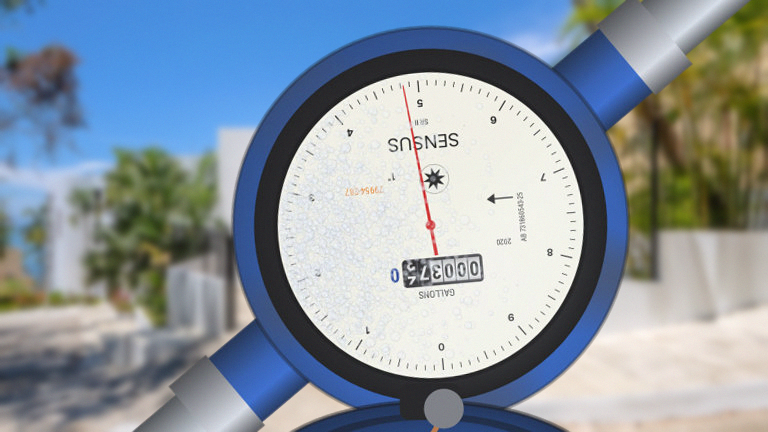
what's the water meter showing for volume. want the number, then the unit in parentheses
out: 3724.8 (gal)
